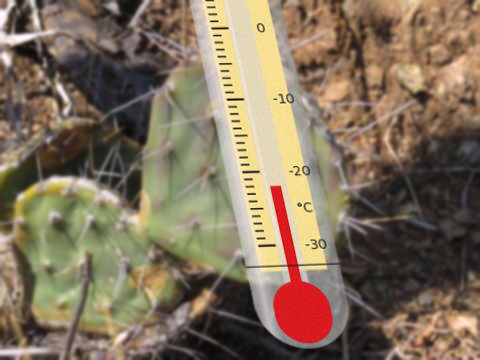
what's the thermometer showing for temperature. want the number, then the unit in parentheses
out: -22 (°C)
